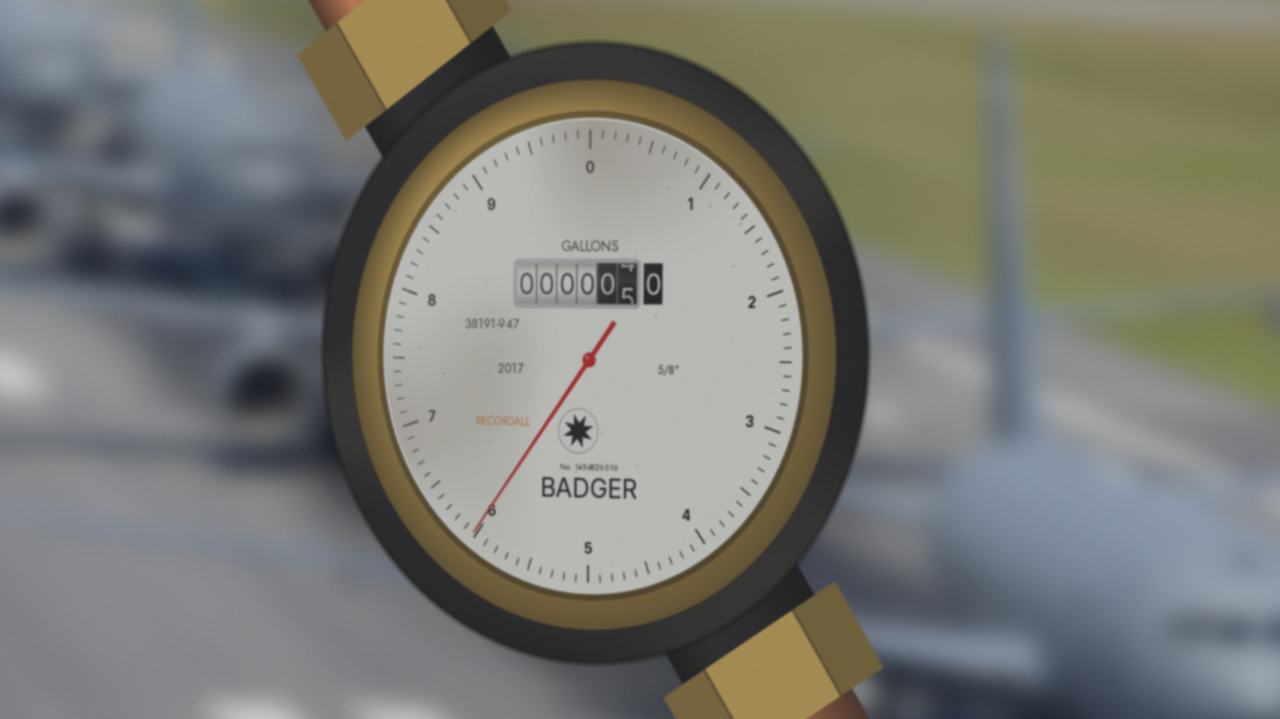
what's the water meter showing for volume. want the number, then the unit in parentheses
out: 46.0 (gal)
